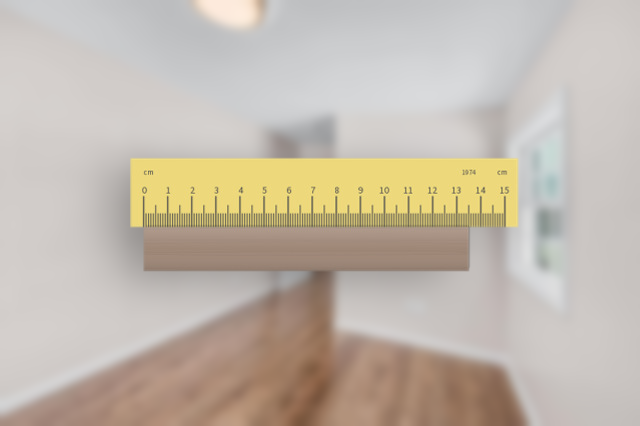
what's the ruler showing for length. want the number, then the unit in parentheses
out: 13.5 (cm)
